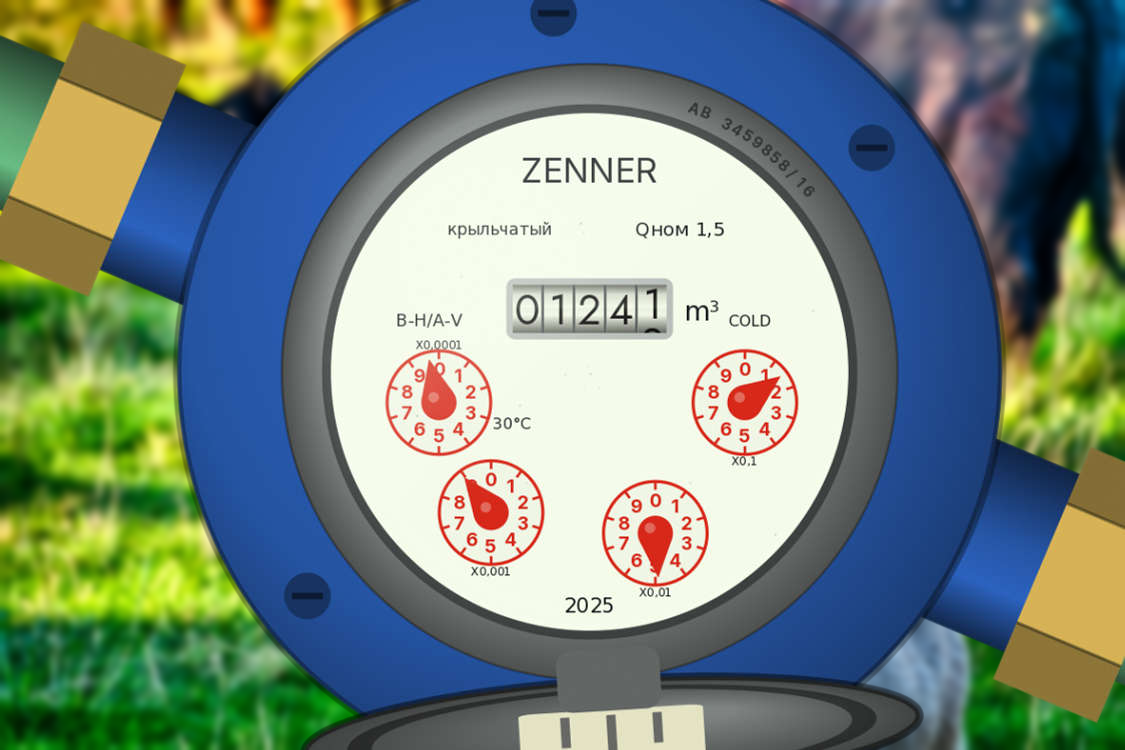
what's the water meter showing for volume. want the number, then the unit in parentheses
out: 1241.1489 (m³)
